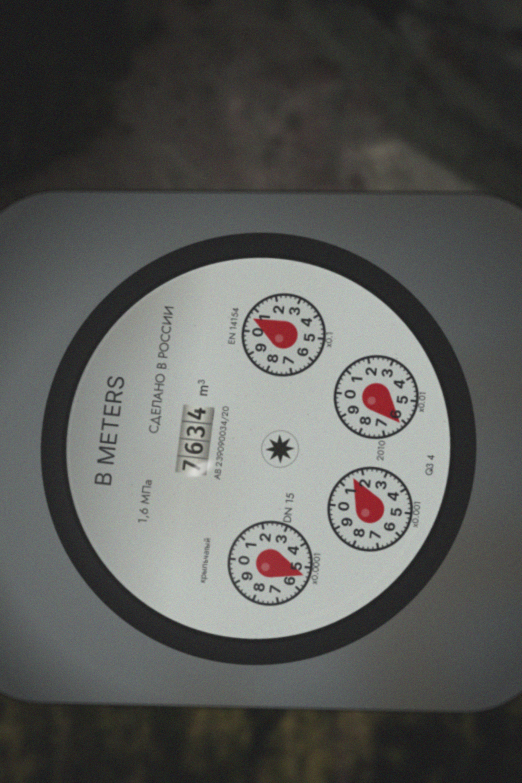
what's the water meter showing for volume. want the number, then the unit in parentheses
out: 7634.0615 (m³)
